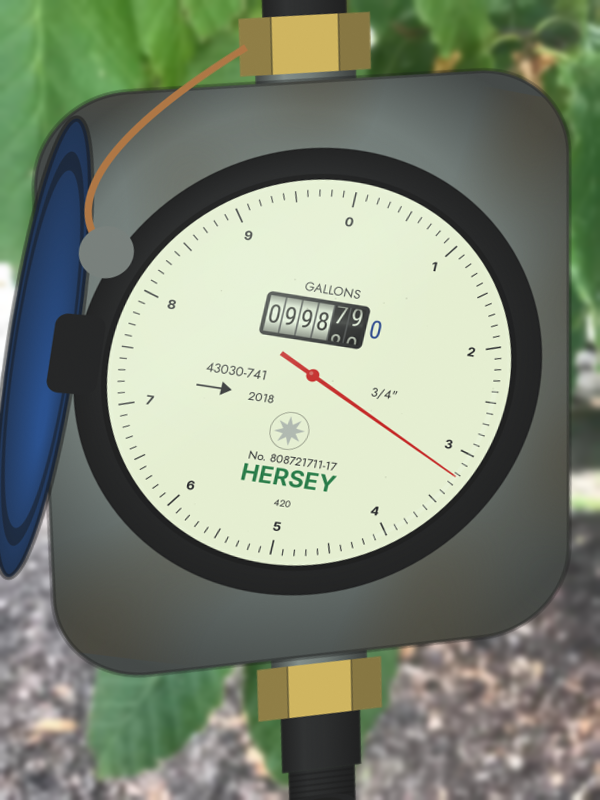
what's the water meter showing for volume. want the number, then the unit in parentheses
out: 998793.2 (gal)
